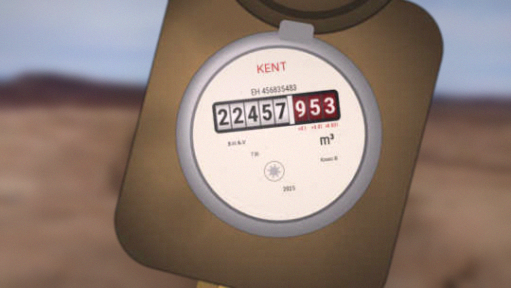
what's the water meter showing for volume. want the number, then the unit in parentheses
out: 22457.953 (m³)
